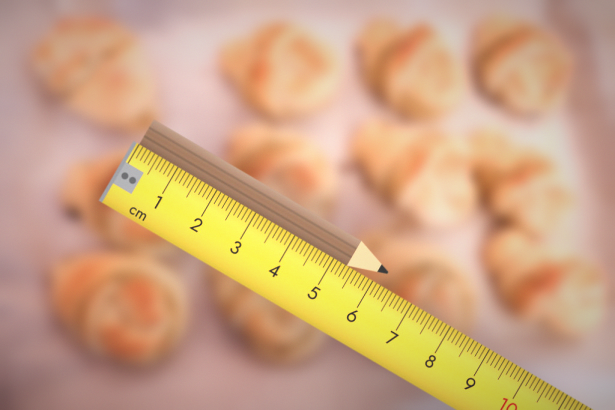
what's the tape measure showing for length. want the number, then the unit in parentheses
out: 6.2 (cm)
